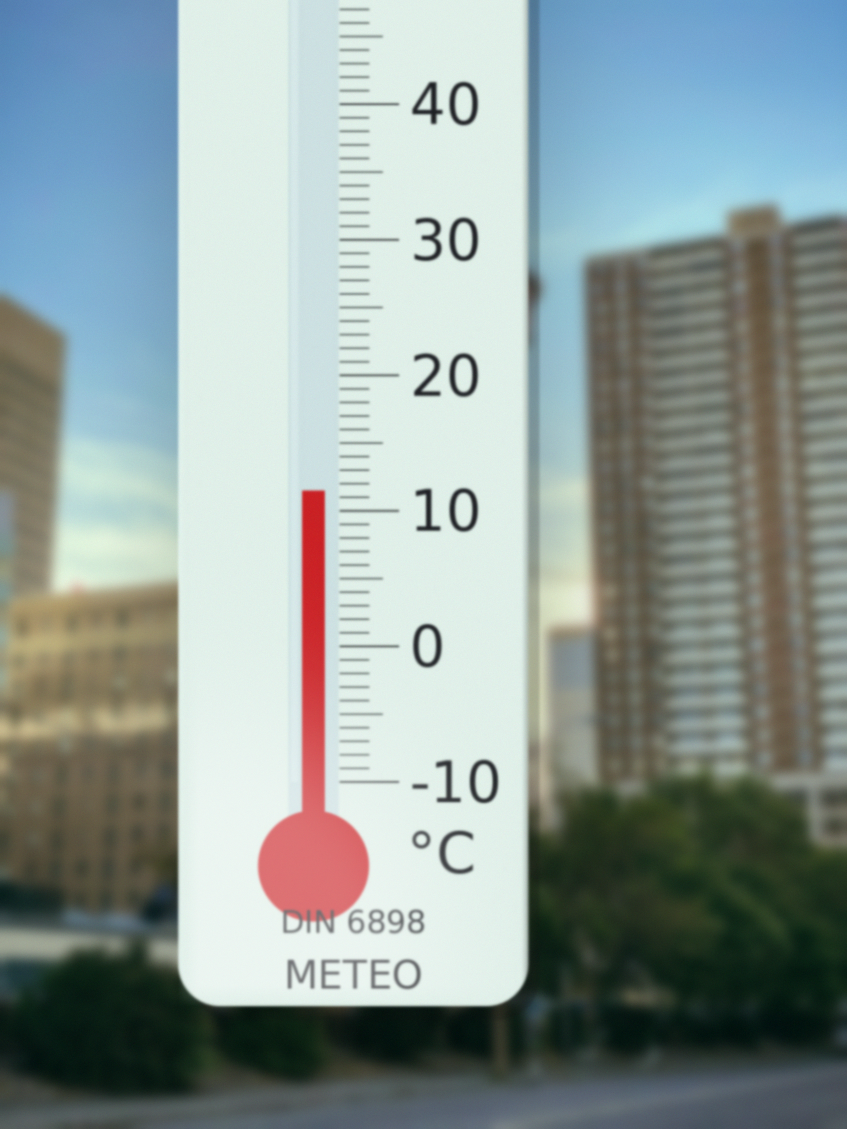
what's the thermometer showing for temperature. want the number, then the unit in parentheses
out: 11.5 (°C)
